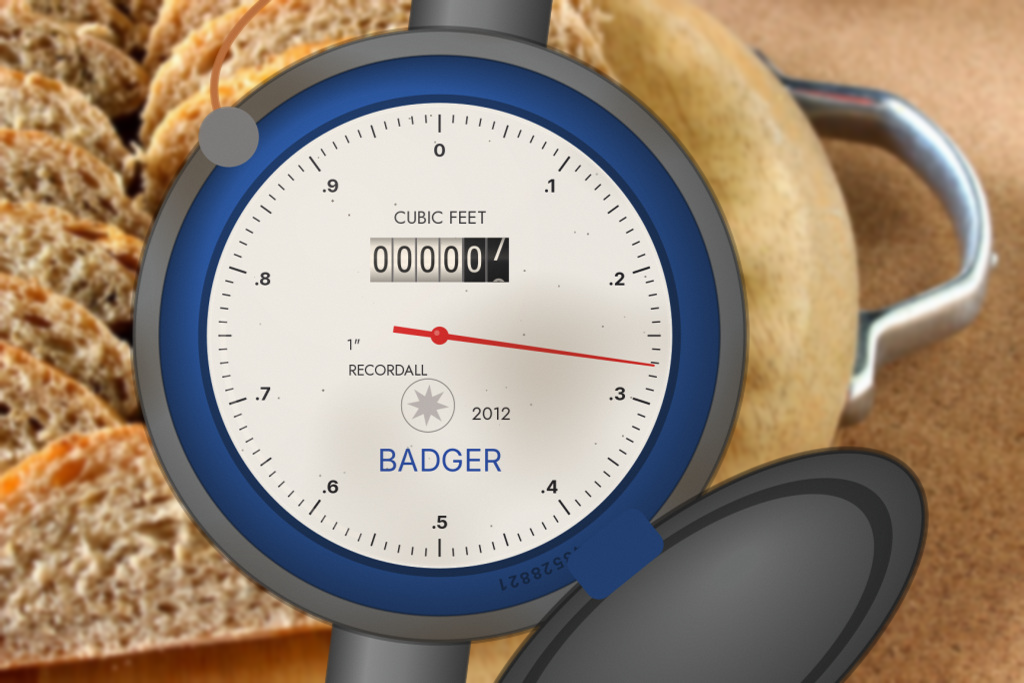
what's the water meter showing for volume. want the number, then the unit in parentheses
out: 7.27 (ft³)
